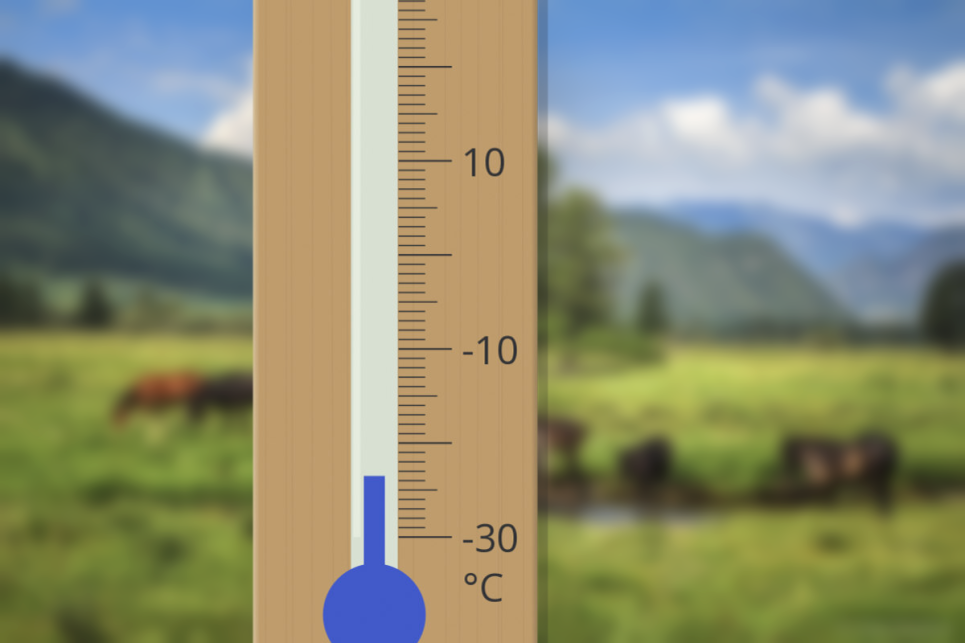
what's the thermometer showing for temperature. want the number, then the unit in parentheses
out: -23.5 (°C)
